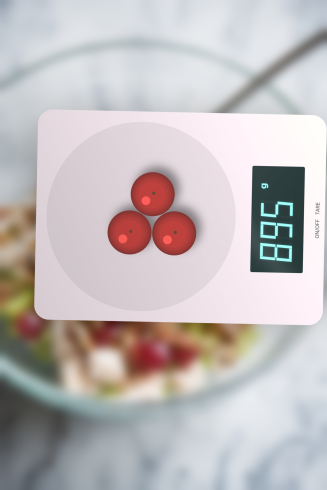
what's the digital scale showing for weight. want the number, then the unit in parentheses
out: 895 (g)
